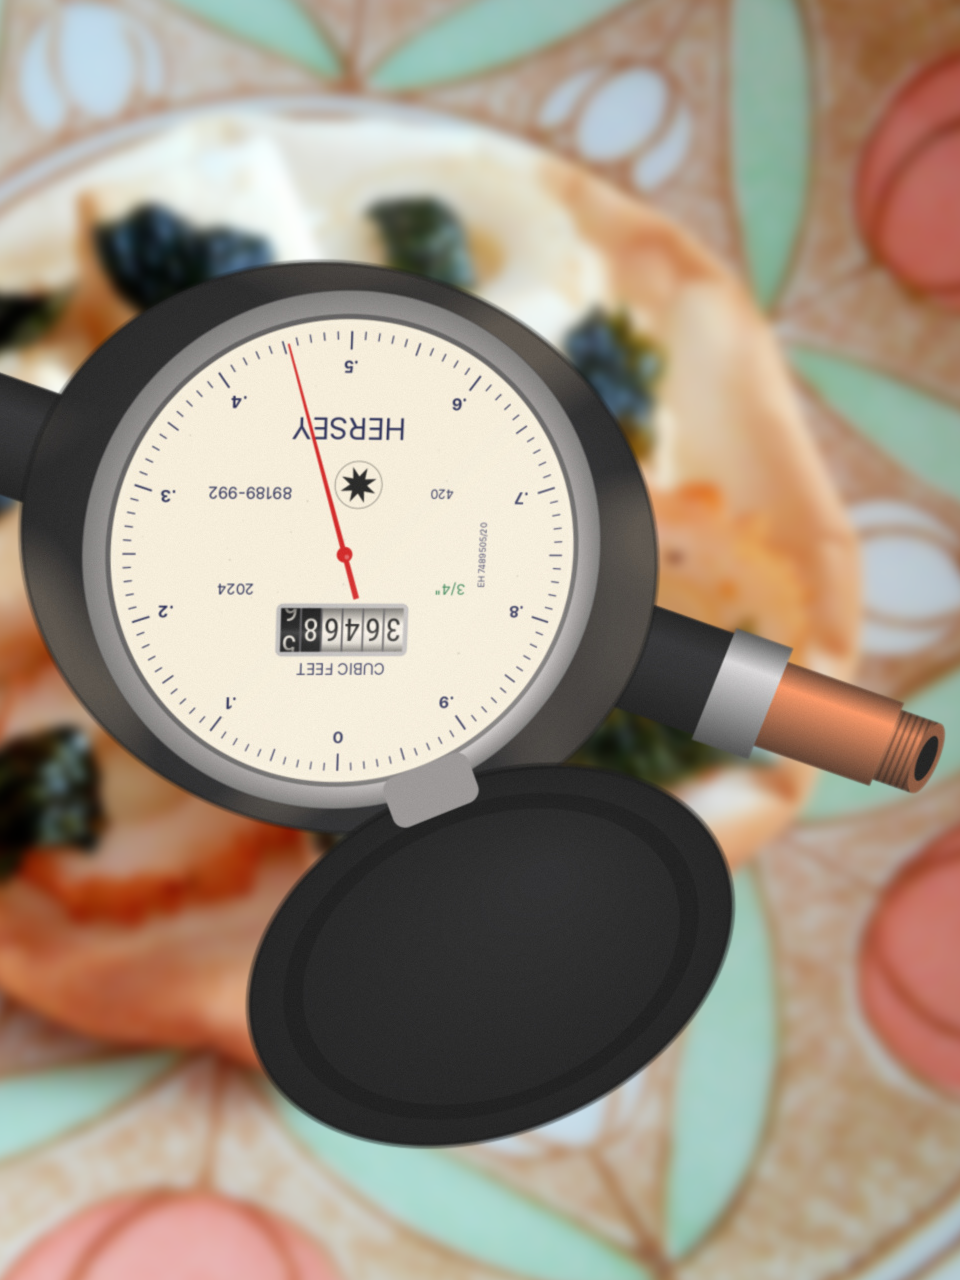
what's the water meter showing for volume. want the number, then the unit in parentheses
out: 364685.45 (ft³)
